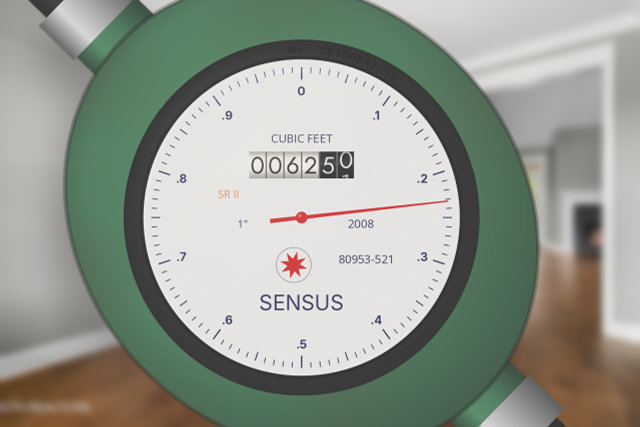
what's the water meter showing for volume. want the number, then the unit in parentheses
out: 6250.23 (ft³)
